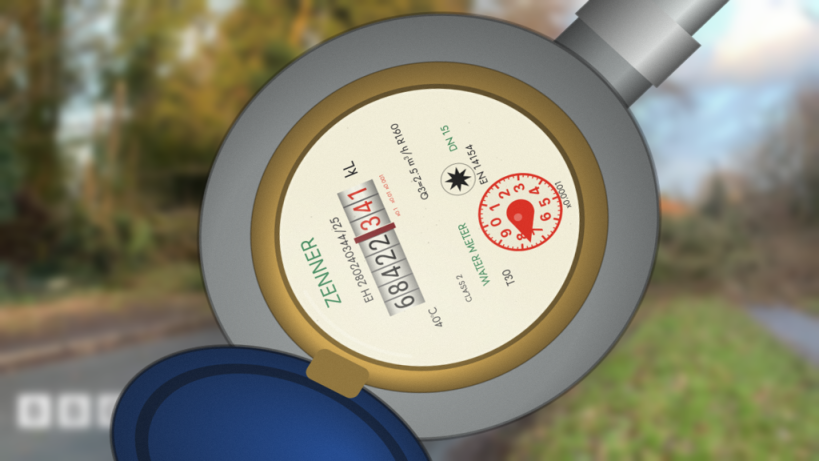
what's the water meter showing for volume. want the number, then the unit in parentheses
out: 68422.3417 (kL)
